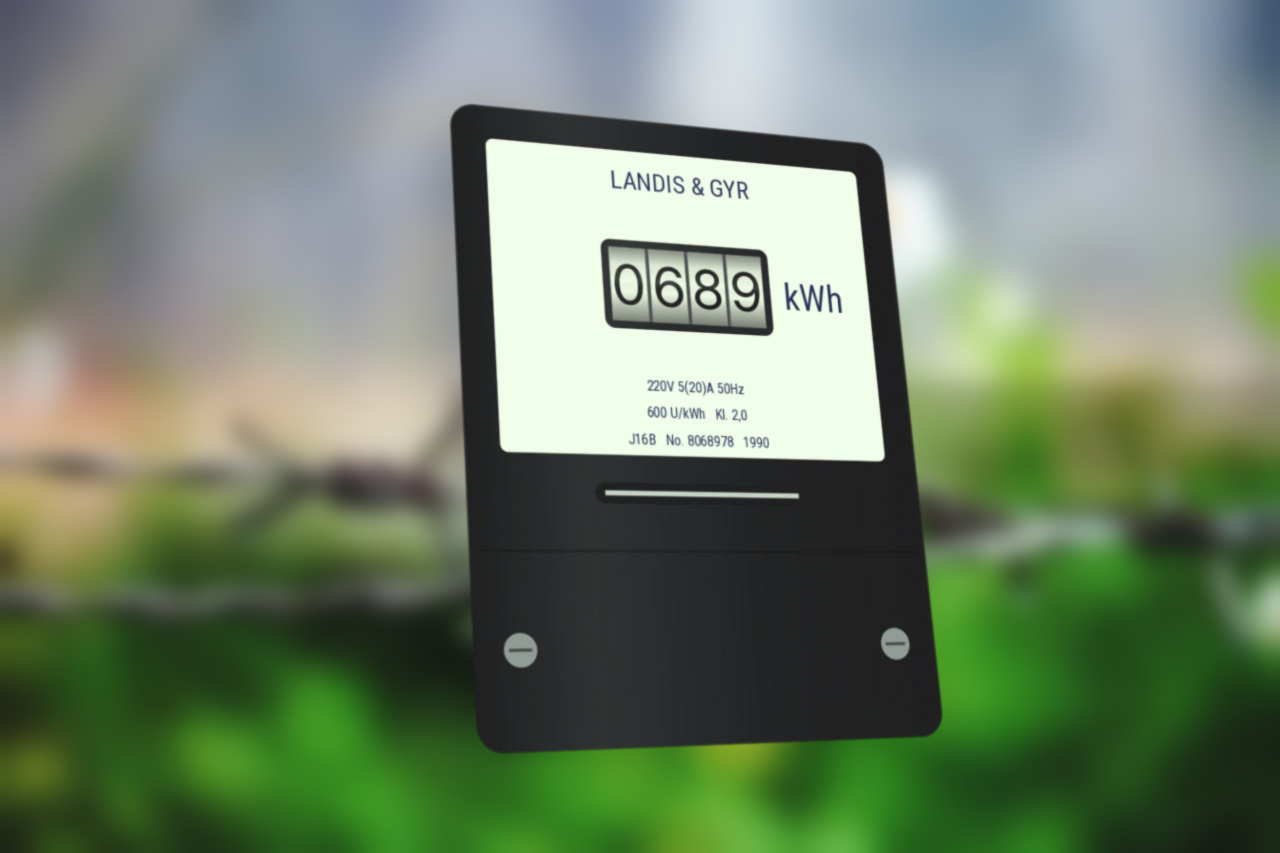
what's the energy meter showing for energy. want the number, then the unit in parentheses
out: 689 (kWh)
